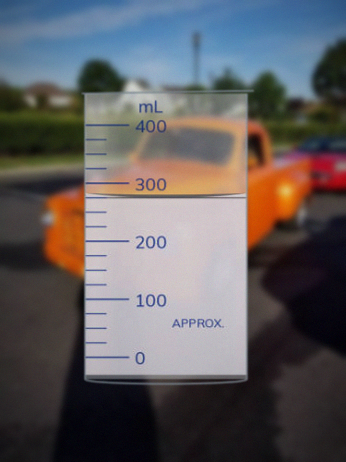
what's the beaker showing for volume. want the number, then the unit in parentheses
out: 275 (mL)
